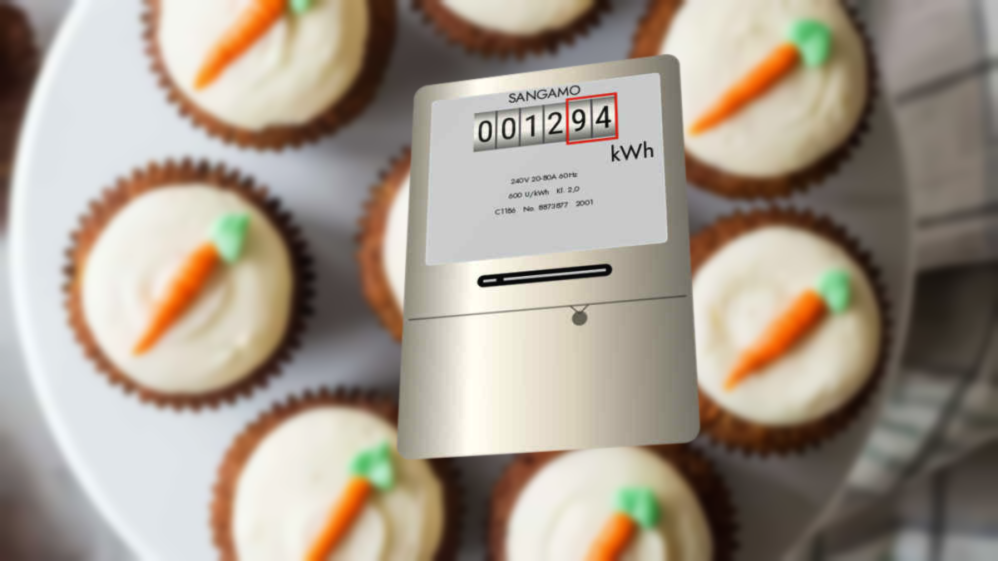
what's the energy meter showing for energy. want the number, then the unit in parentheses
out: 12.94 (kWh)
